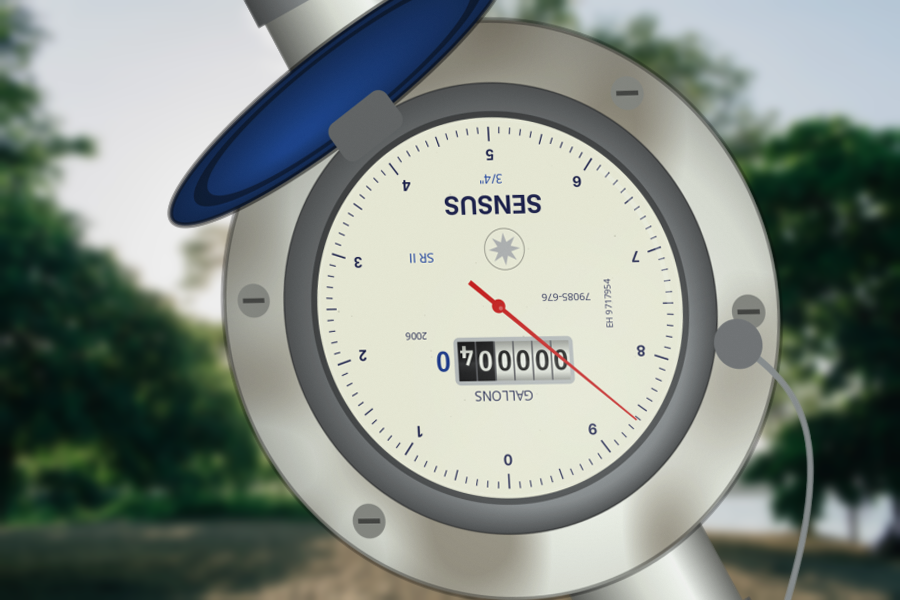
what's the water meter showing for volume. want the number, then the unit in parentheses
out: 38.6 (gal)
